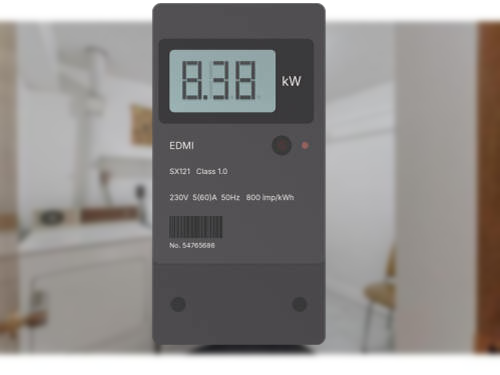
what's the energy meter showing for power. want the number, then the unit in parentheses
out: 8.38 (kW)
